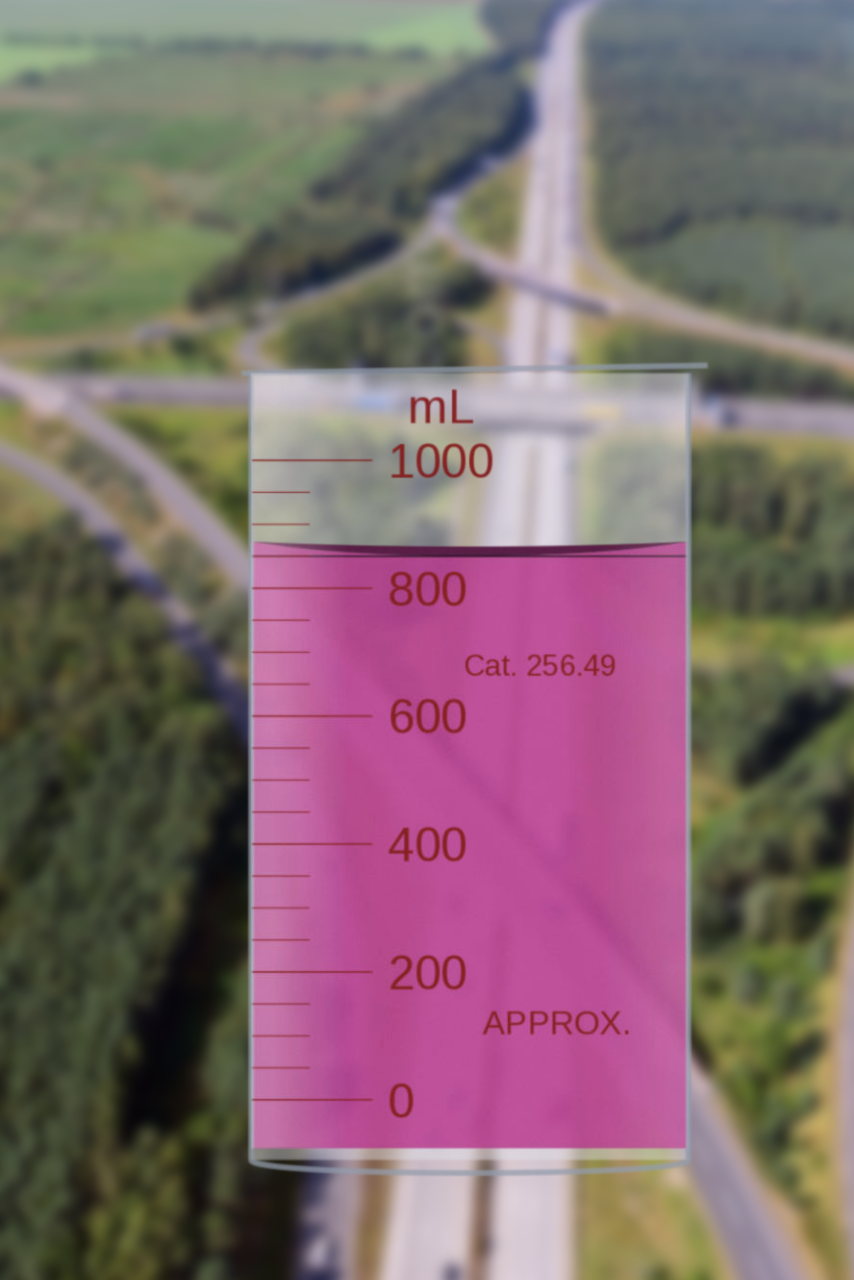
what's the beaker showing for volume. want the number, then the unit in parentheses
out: 850 (mL)
